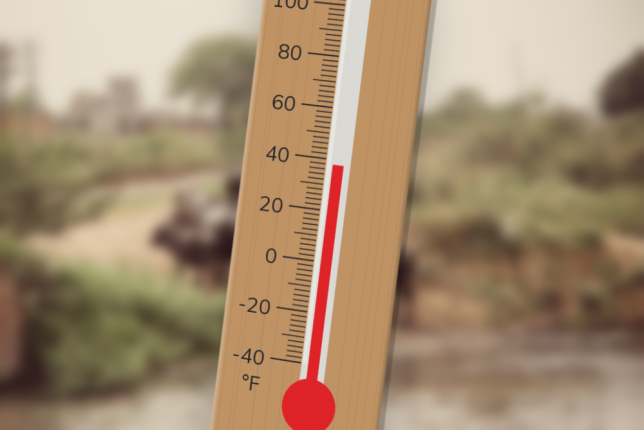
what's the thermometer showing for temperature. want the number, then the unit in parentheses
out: 38 (°F)
